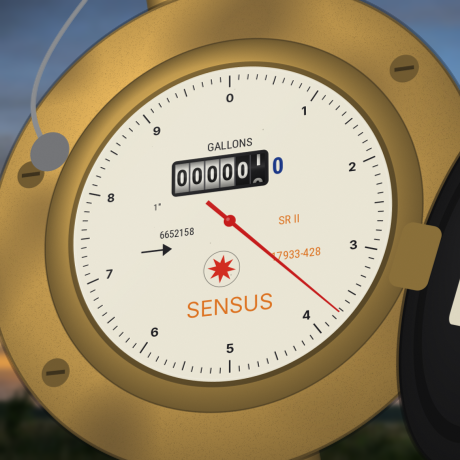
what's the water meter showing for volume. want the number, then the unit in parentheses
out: 13.7 (gal)
